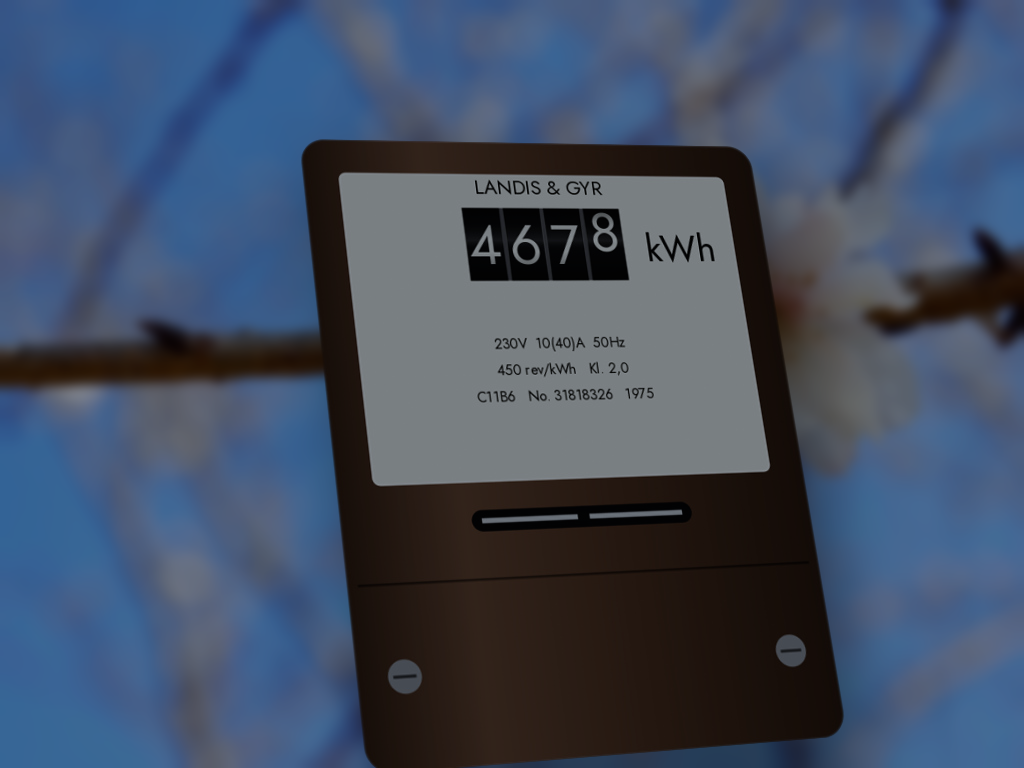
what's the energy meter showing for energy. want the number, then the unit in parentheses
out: 4678 (kWh)
